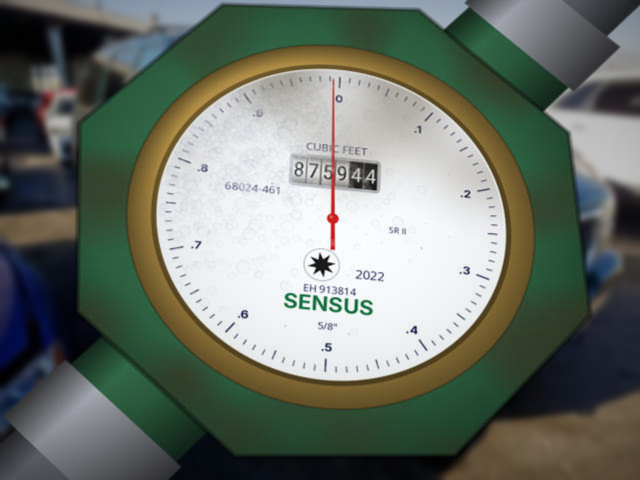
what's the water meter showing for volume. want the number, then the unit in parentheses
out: 875943.99 (ft³)
